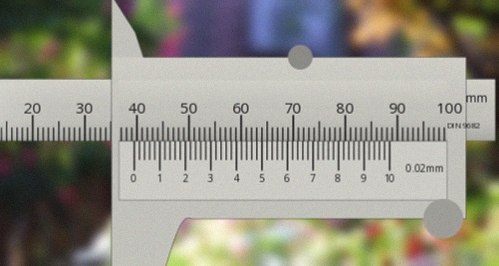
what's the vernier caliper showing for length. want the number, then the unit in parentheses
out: 39.5 (mm)
